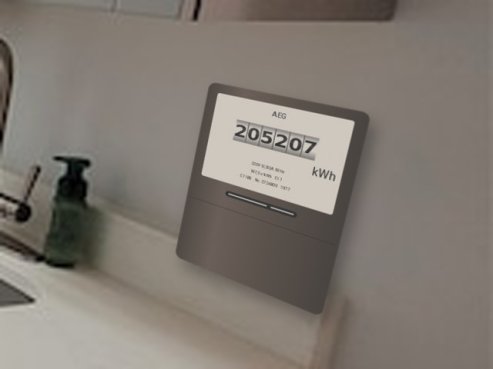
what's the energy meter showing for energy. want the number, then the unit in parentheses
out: 205207 (kWh)
